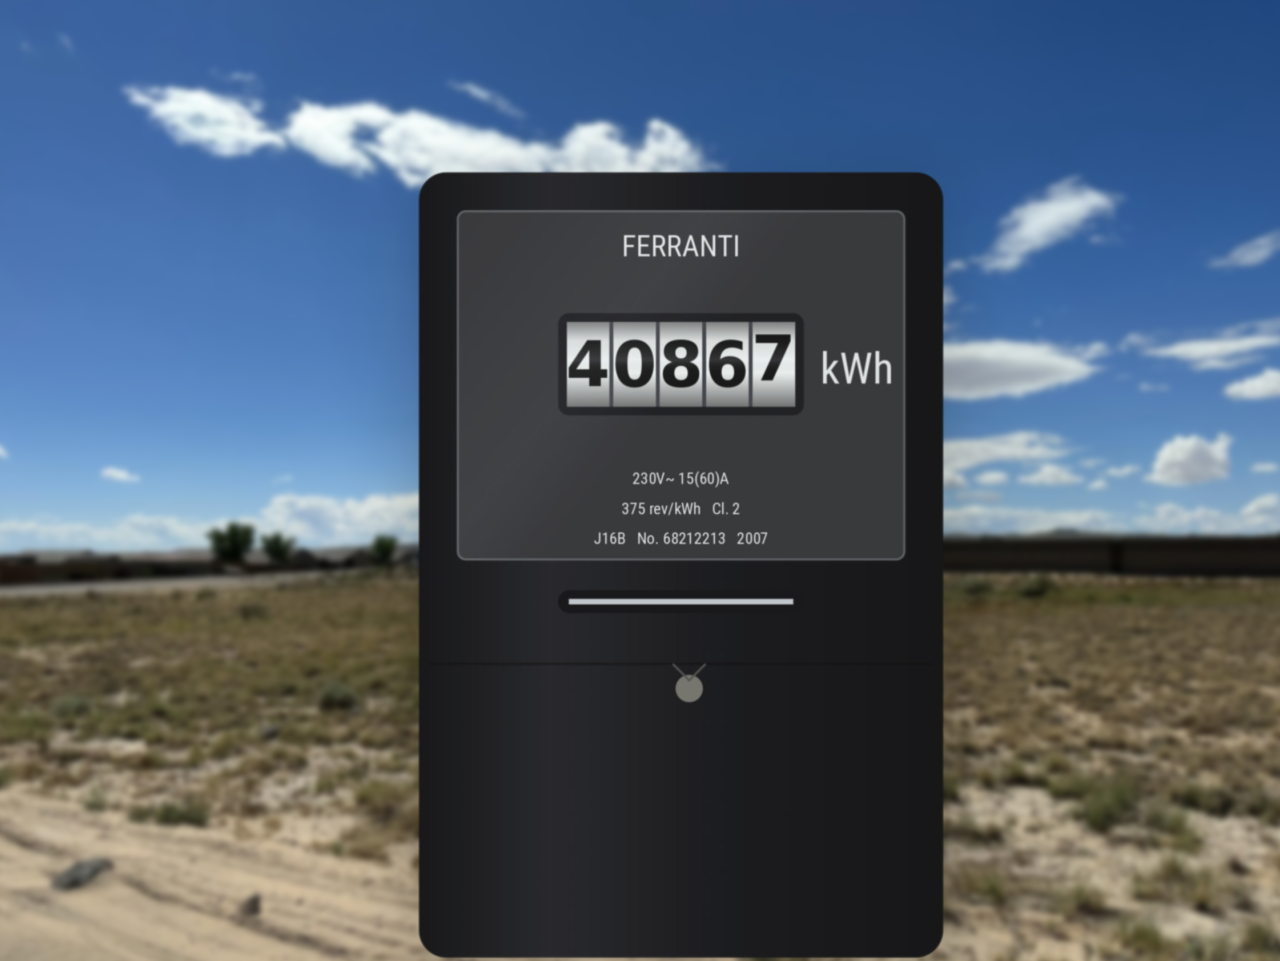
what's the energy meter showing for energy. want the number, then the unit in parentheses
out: 40867 (kWh)
